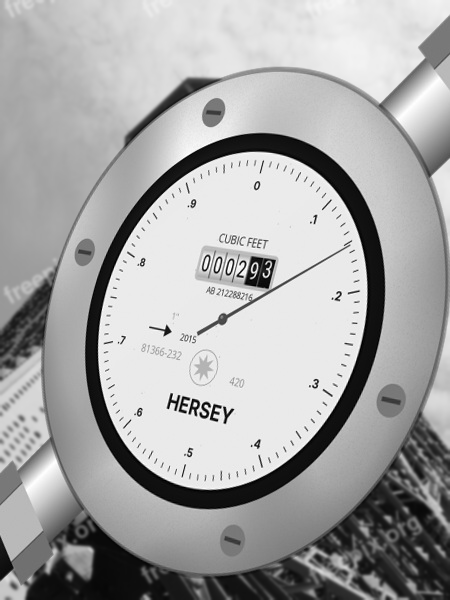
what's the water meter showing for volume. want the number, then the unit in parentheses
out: 293.15 (ft³)
